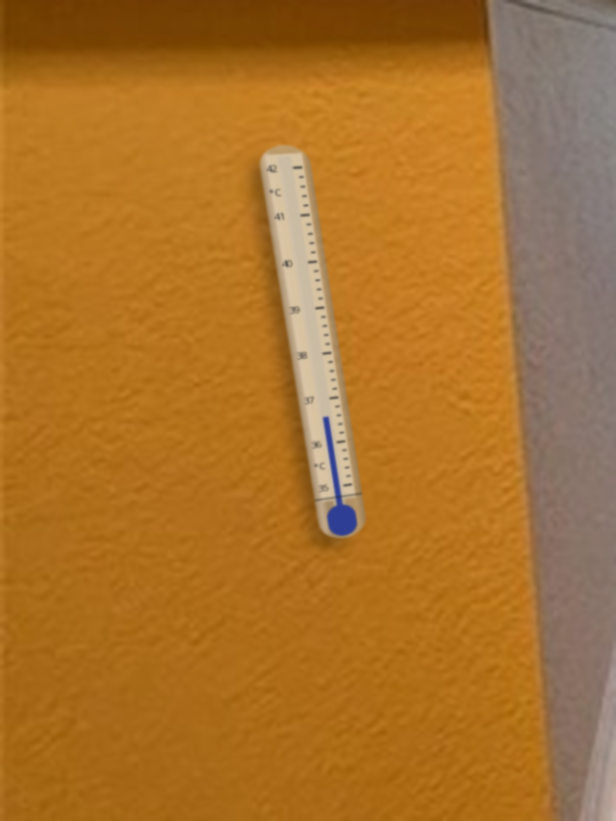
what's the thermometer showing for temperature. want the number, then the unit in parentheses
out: 36.6 (°C)
